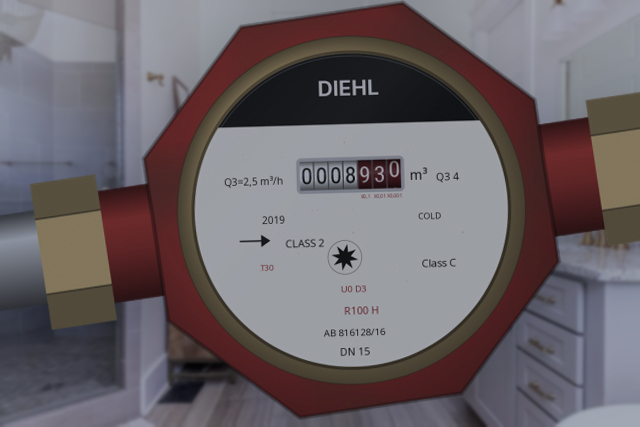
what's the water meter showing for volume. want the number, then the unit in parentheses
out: 8.930 (m³)
